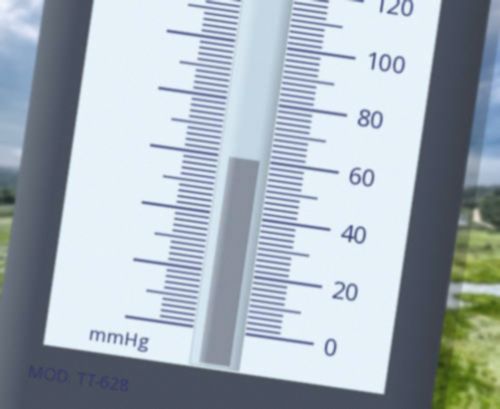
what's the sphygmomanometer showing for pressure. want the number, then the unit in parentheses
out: 60 (mmHg)
